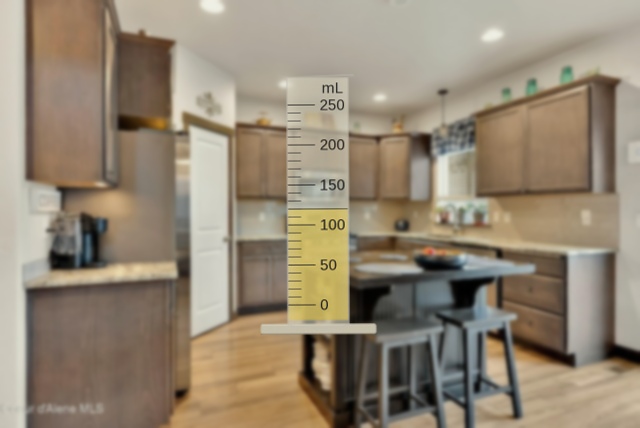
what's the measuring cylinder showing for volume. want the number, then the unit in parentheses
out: 120 (mL)
